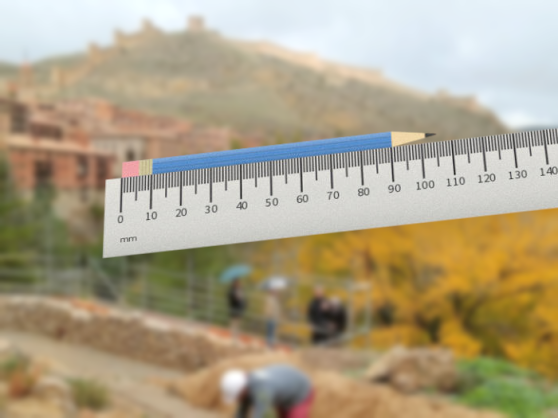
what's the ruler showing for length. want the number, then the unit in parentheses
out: 105 (mm)
